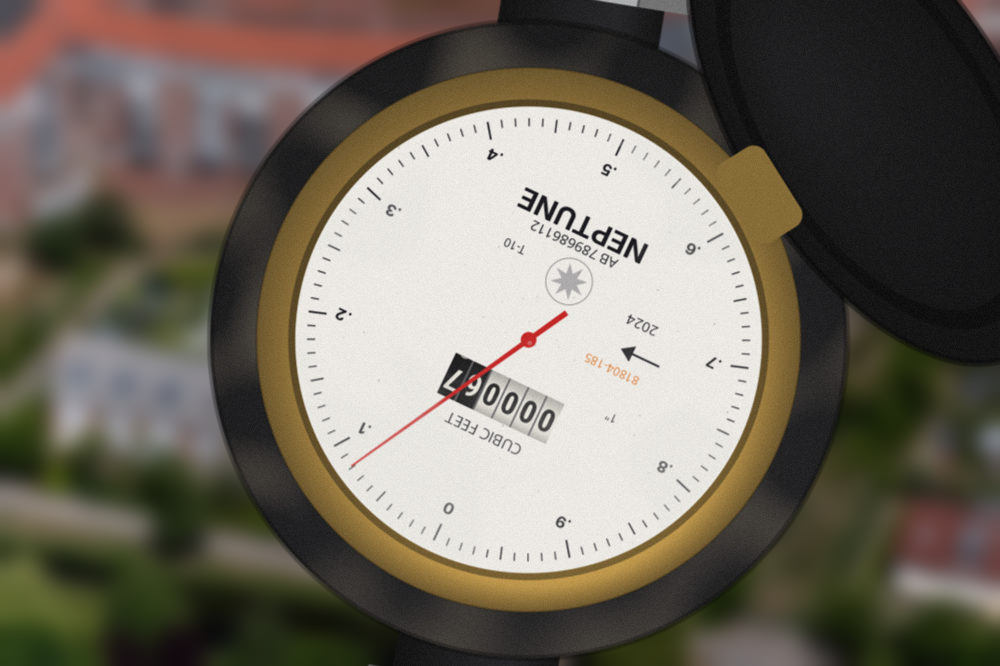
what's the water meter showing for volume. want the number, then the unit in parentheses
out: 67.08 (ft³)
